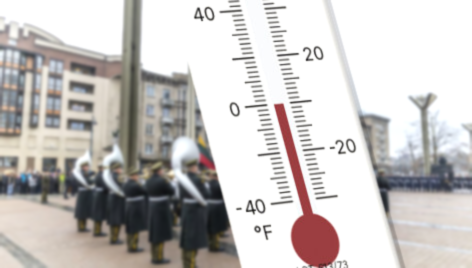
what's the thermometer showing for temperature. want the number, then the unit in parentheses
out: 0 (°F)
